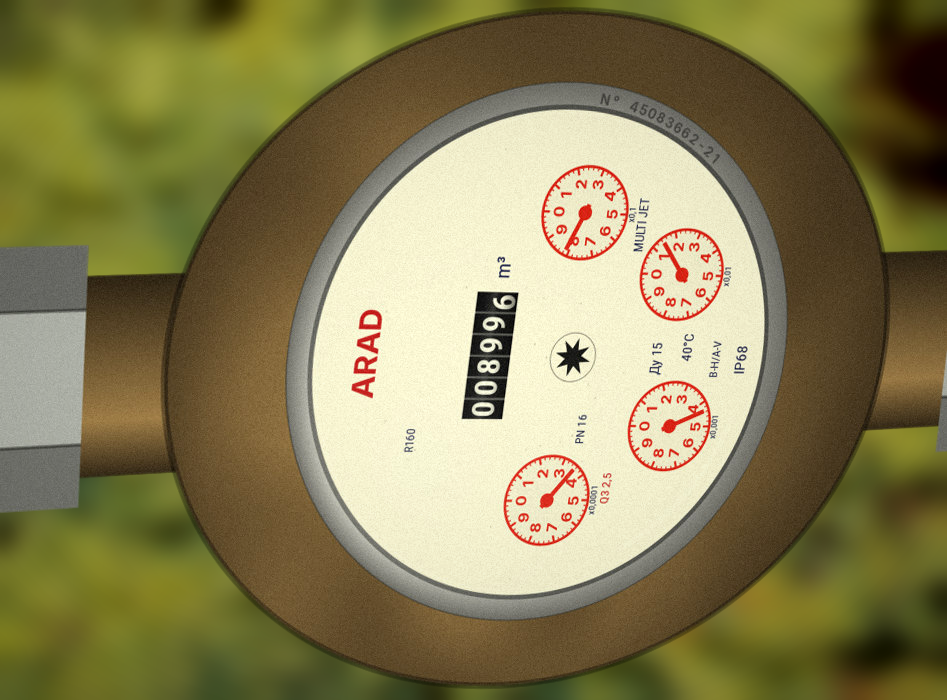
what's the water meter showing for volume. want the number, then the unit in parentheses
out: 8995.8143 (m³)
